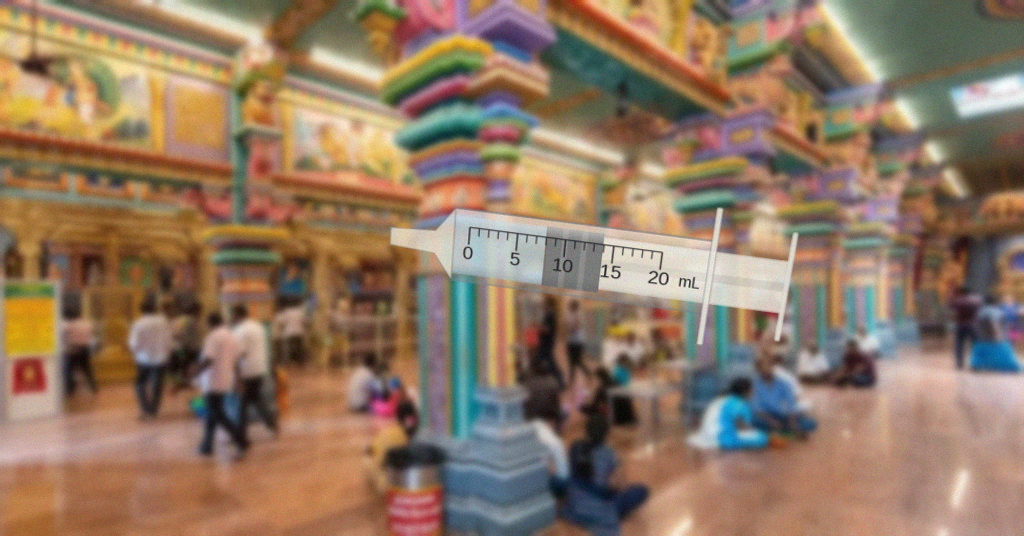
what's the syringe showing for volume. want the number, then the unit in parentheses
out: 8 (mL)
